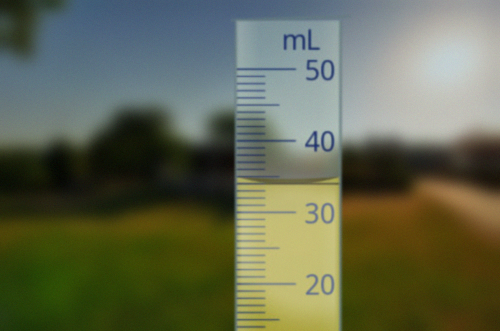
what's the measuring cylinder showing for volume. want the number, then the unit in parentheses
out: 34 (mL)
